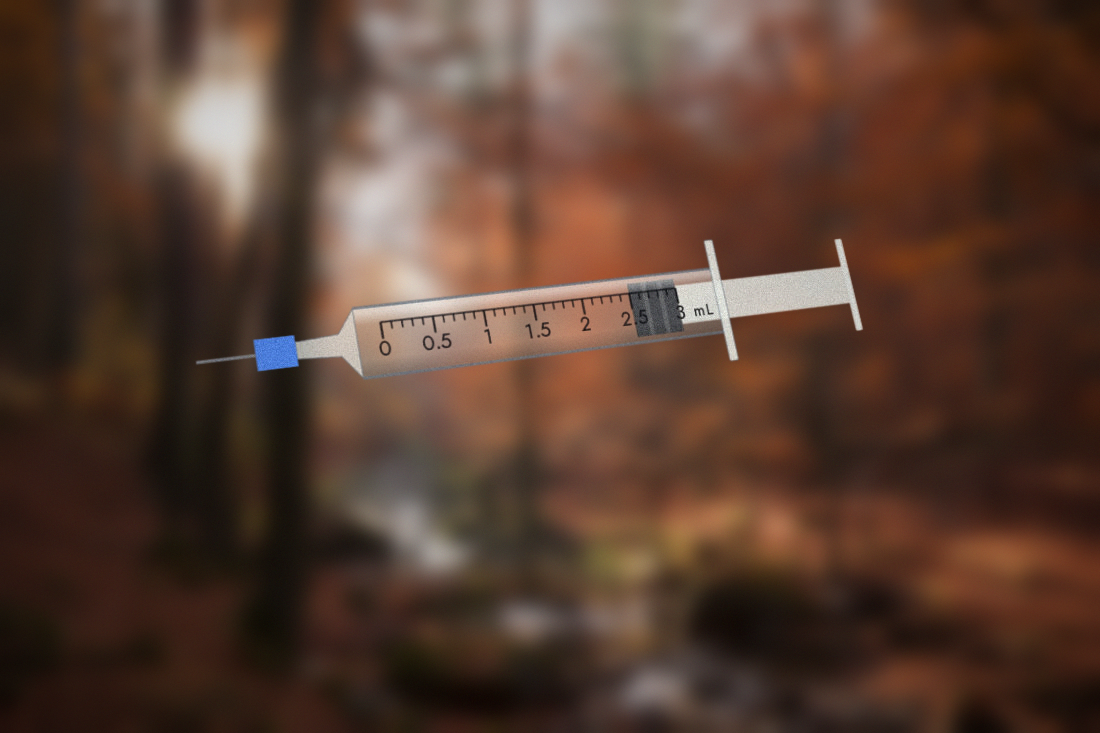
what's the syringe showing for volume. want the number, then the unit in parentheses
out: 2.5 (mL)
